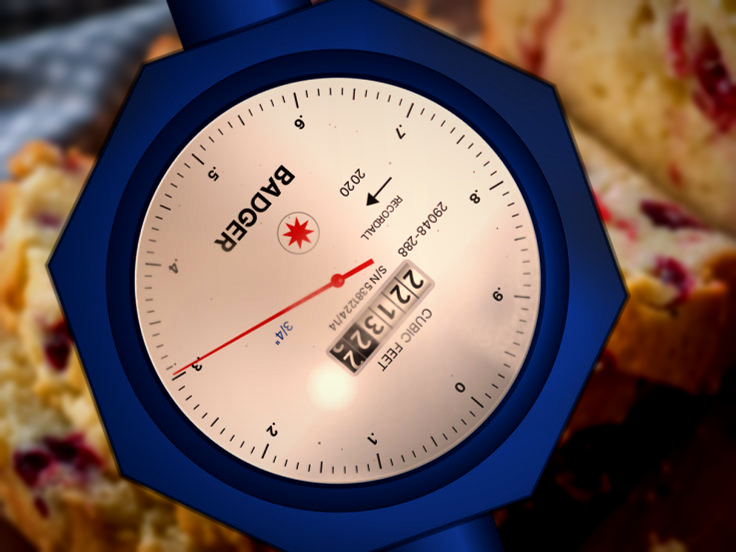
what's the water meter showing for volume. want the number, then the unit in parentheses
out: 221322.30 (ft³)
